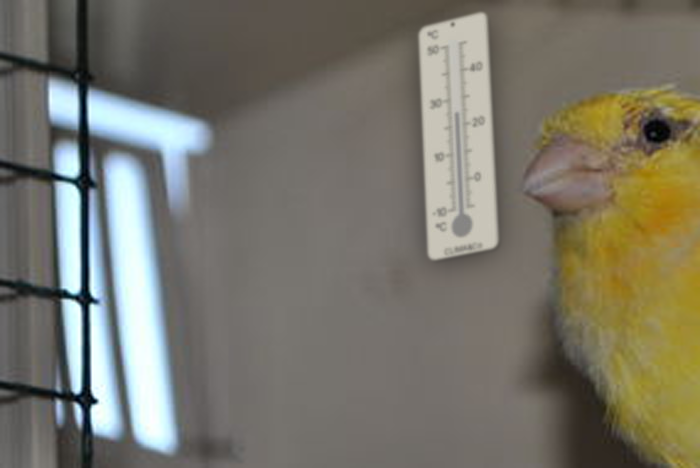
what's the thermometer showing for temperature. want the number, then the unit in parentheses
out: 25 (°C)
